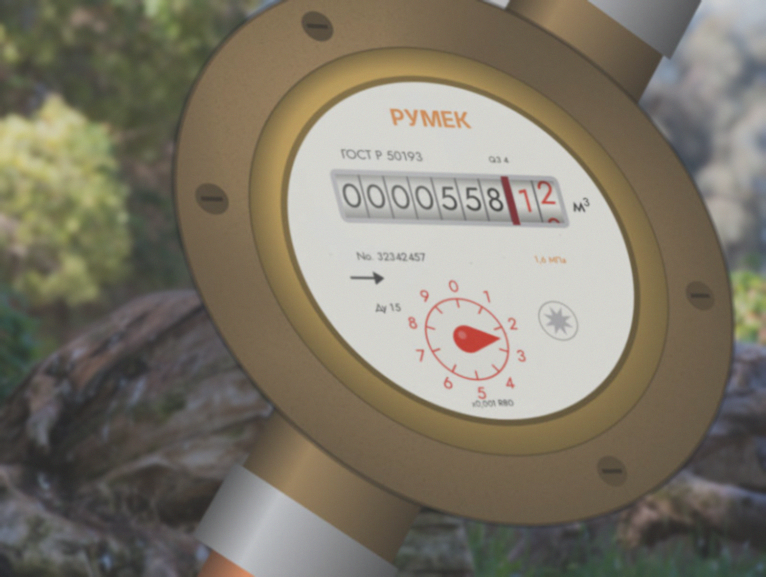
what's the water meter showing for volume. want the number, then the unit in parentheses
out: 558.122 (m³)
